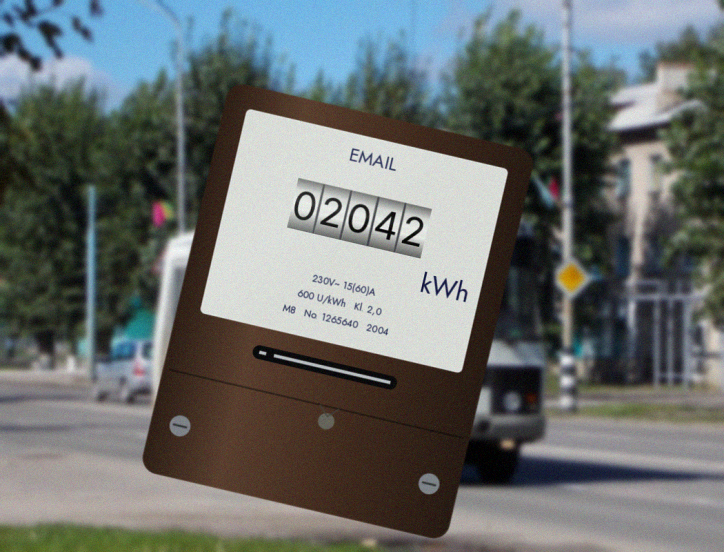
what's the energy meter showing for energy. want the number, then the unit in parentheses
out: 2042 (kWh)
